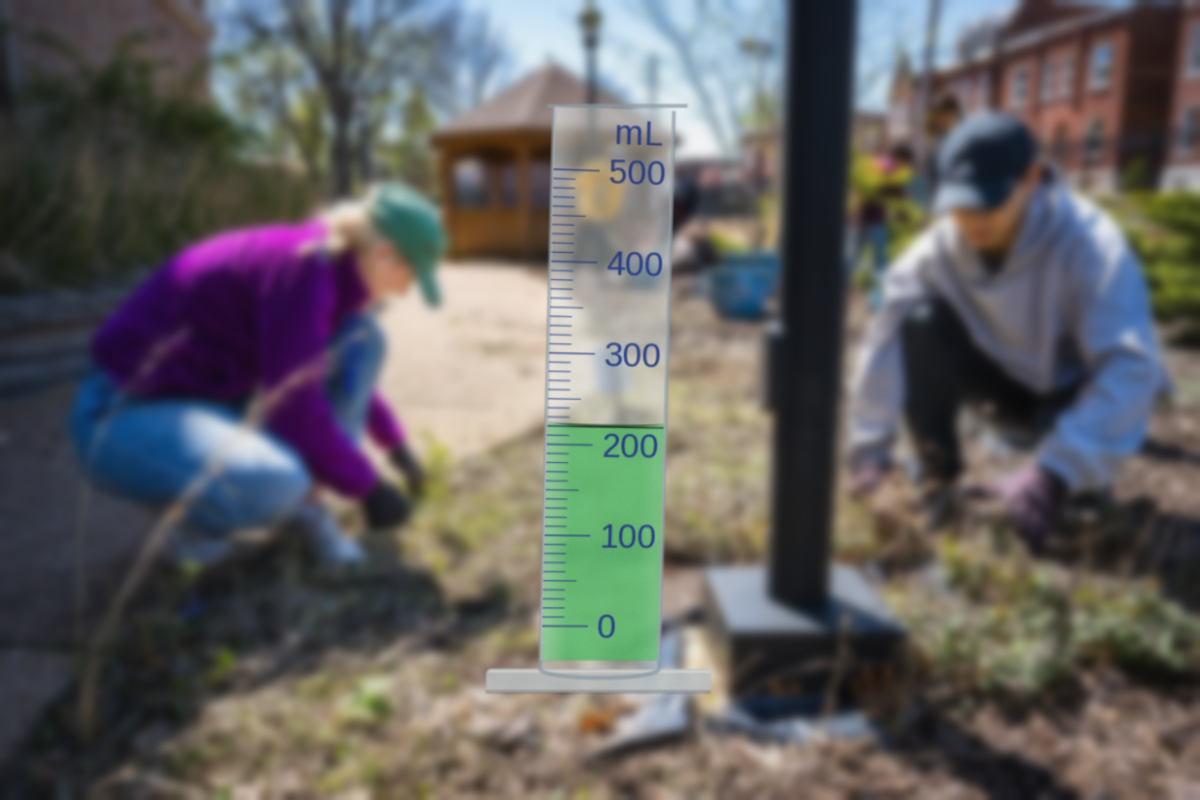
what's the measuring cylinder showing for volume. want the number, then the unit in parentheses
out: 220 (mL)
